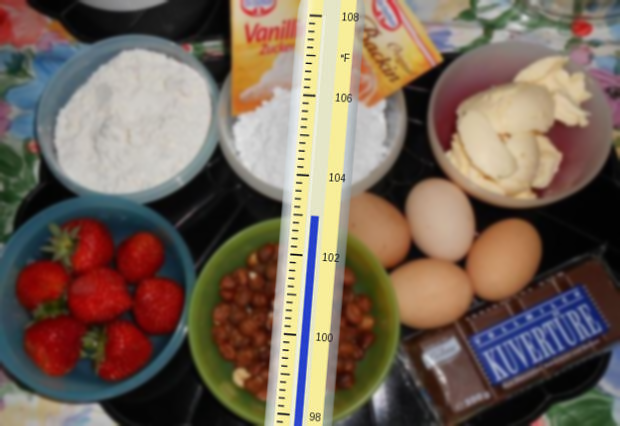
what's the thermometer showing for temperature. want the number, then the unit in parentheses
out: 103 (°F)
